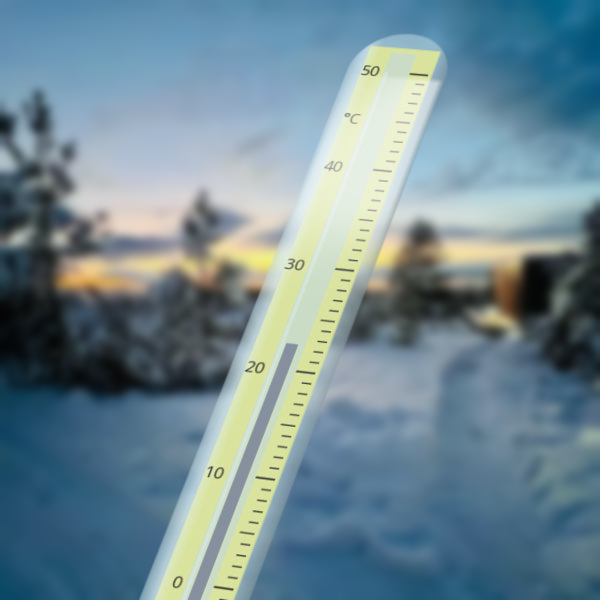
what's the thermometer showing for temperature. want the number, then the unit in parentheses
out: 22.5 (°C)
